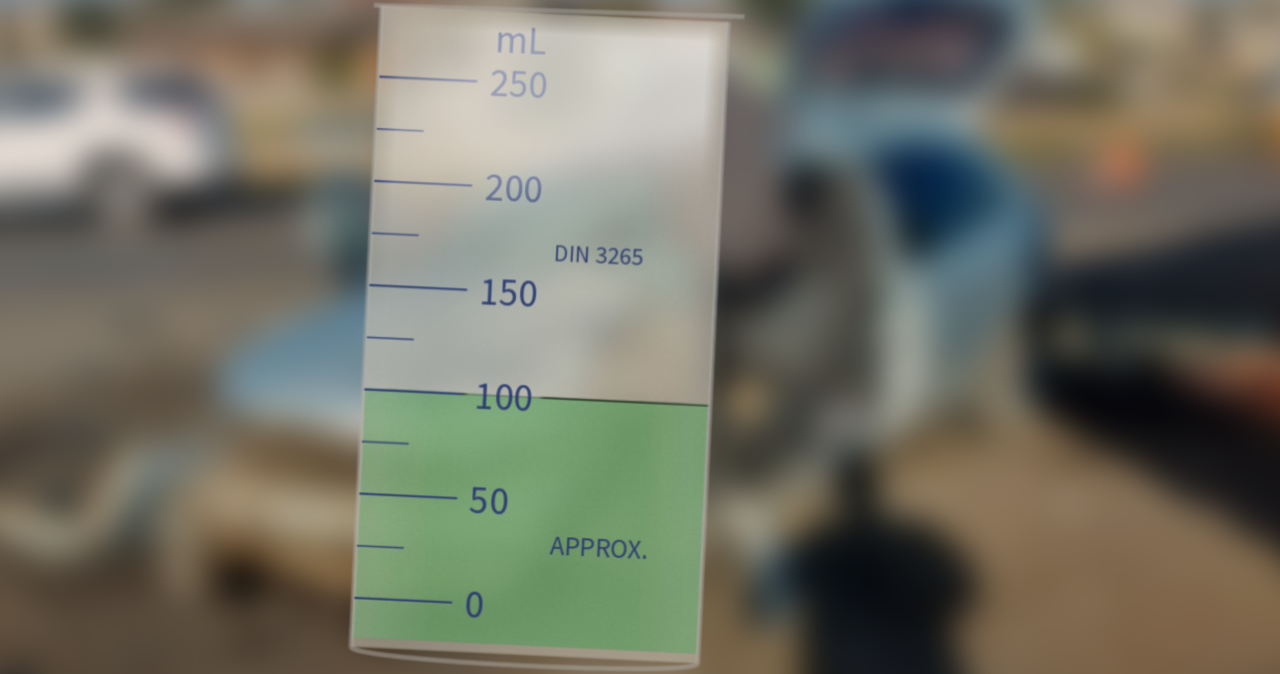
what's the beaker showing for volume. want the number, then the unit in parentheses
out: 100 (mL)
